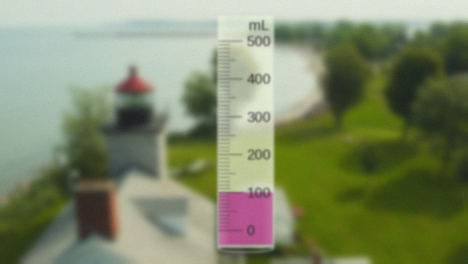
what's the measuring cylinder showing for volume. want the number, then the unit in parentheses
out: 100 (mL)
